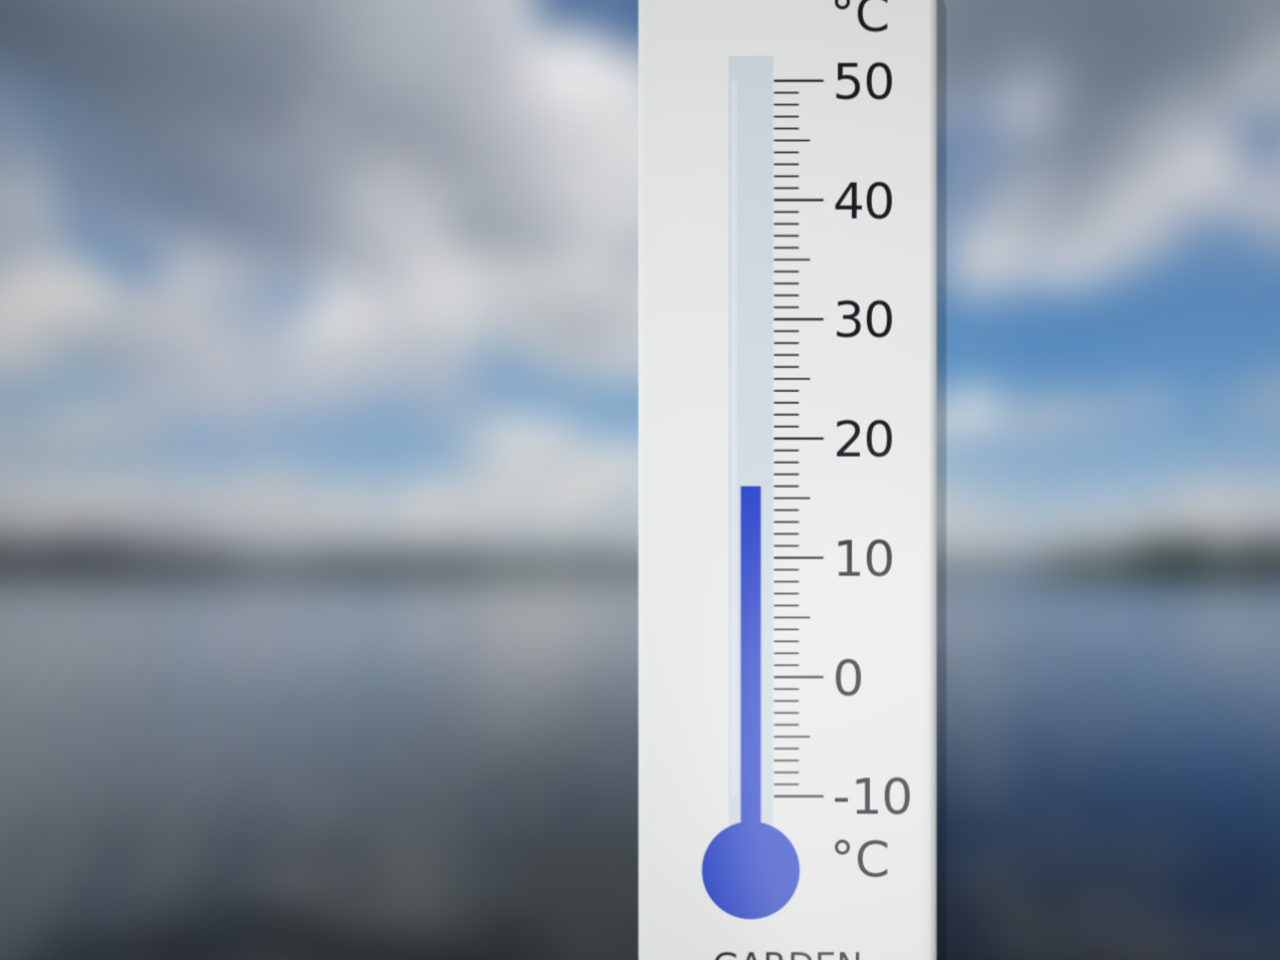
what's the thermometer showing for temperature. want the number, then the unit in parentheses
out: 16 (°C)
